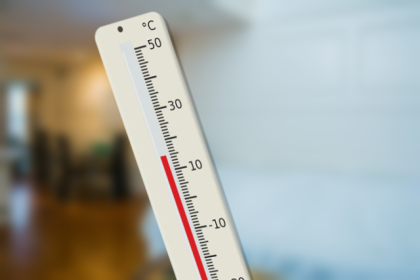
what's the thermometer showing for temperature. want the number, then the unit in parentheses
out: 15 (°C)
